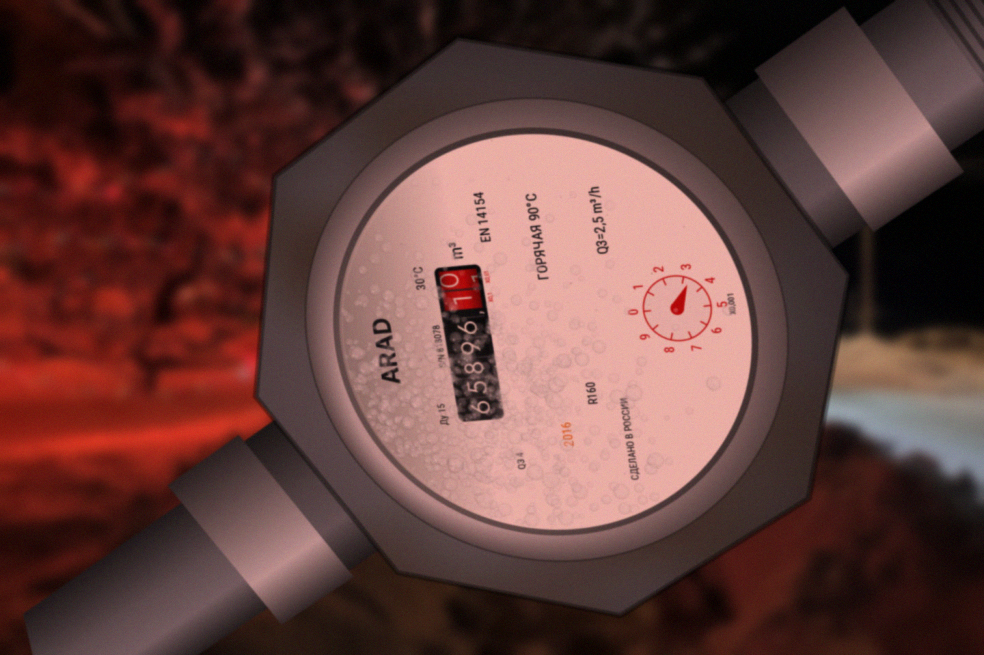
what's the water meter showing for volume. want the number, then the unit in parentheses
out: 65896.103 (m³)
